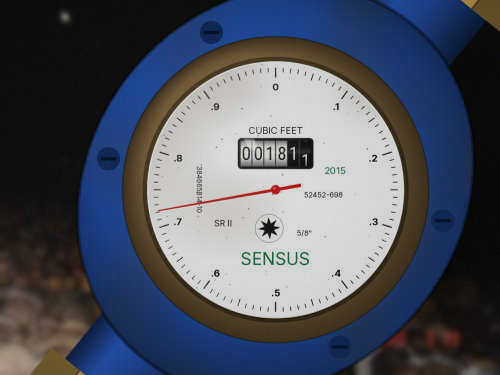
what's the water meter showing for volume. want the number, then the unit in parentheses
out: 1810.72 (ft³)
